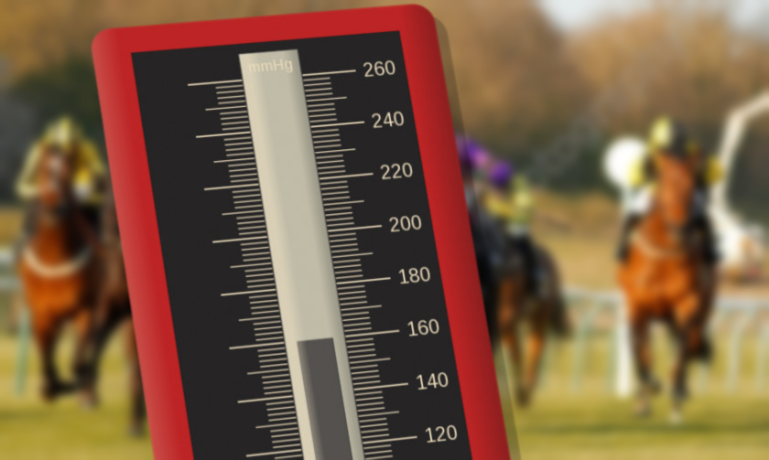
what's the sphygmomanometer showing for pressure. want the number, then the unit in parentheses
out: 160 (mmHg)
